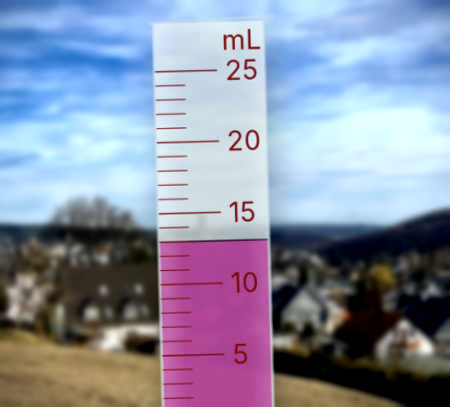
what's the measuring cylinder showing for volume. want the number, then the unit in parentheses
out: 13 (mL)
